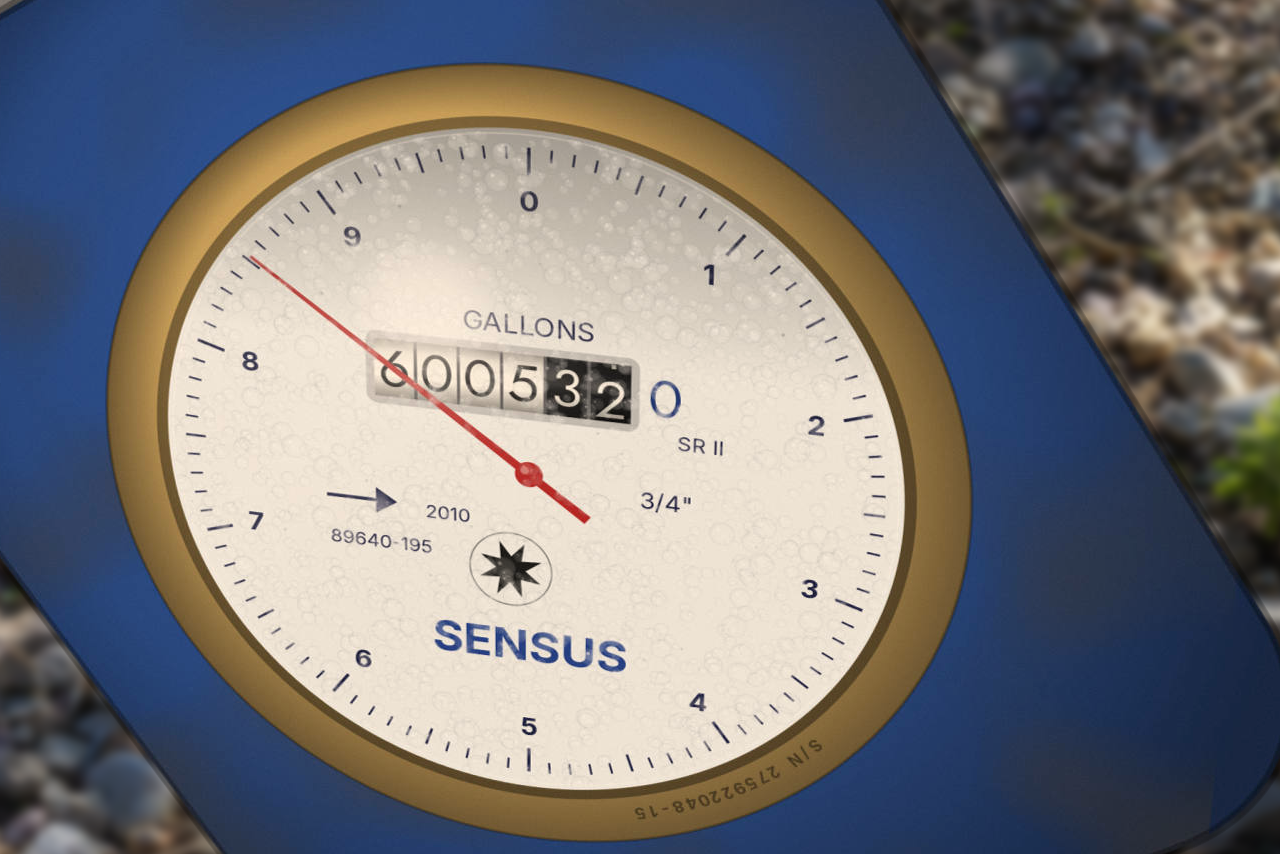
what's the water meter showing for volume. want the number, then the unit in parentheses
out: 6005318.5 (gal)
